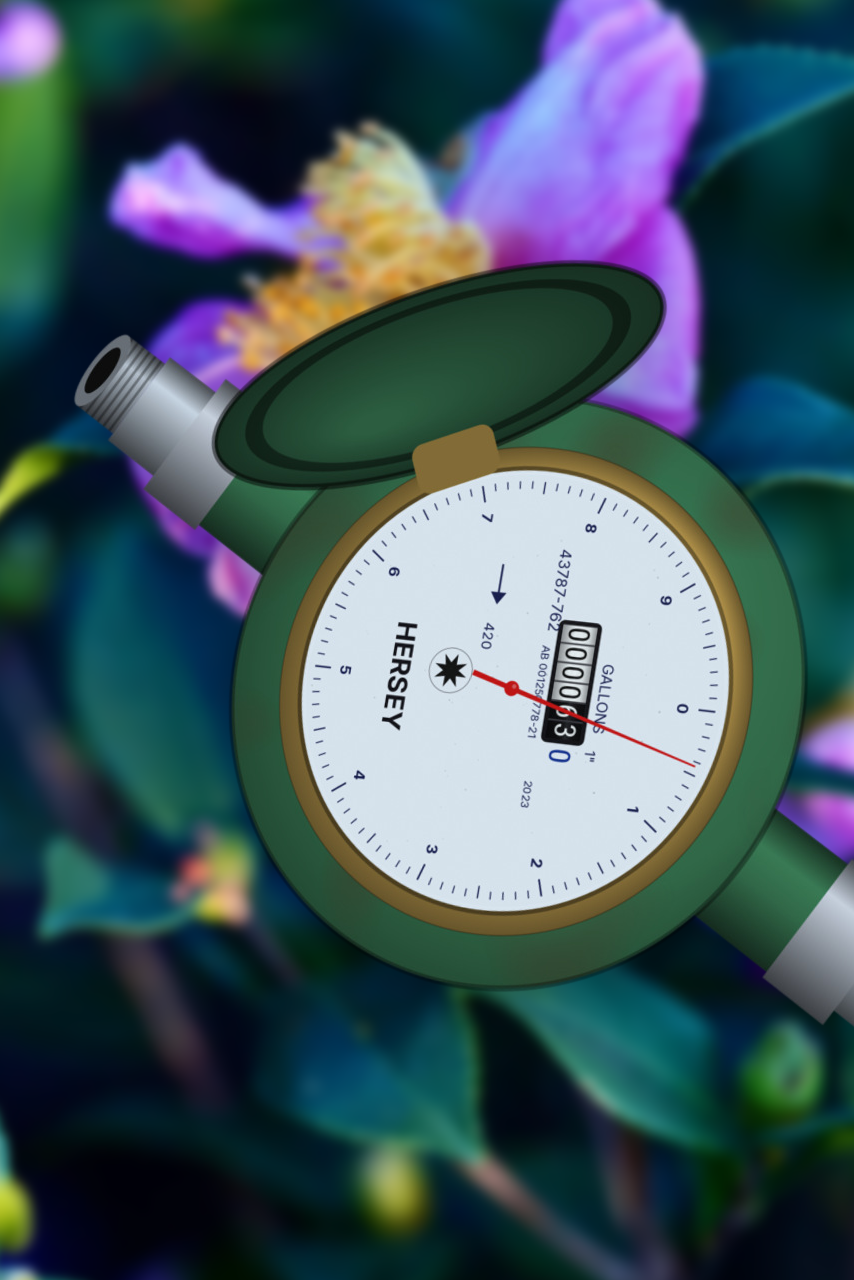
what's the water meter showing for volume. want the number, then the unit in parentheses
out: 630.4 (gal)
